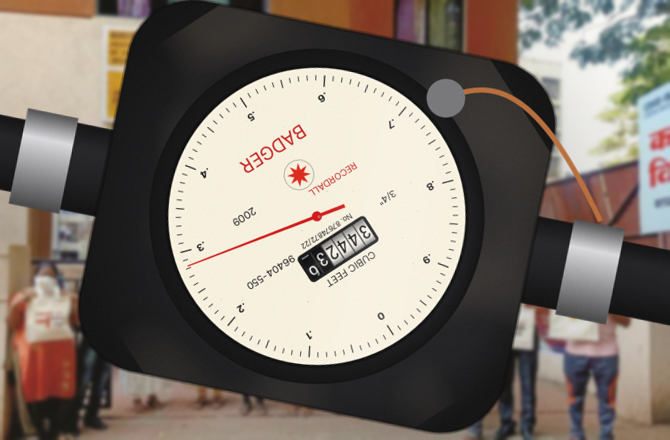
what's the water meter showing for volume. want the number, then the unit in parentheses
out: 344236.28 (ft³)
